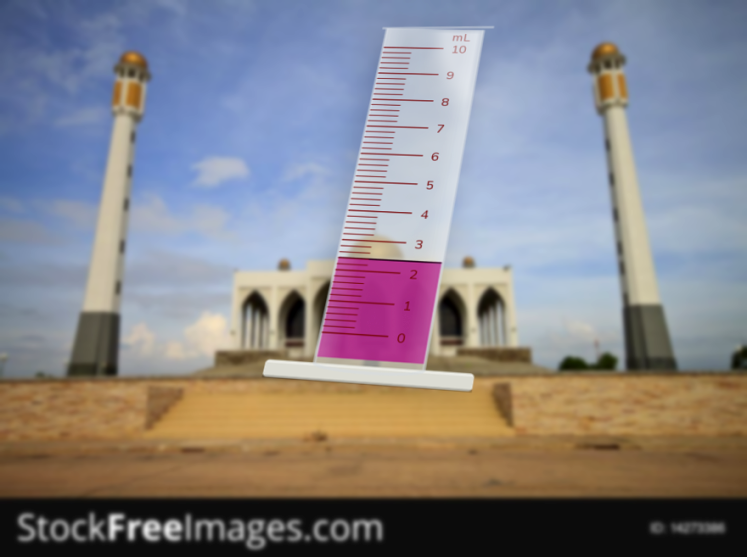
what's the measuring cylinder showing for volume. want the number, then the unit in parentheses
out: 2.4 (mL)
